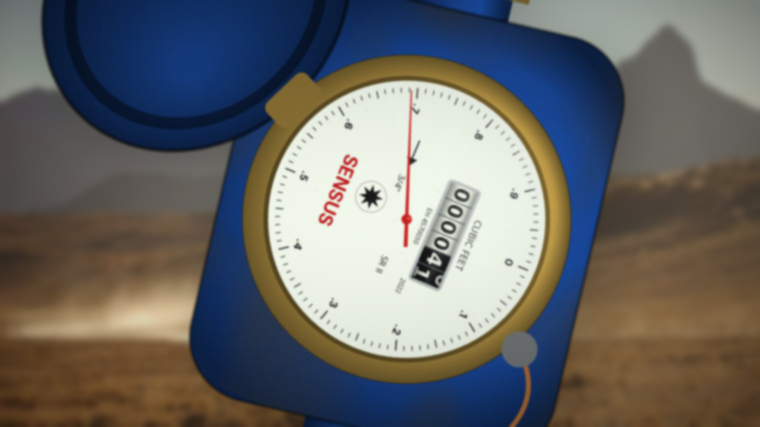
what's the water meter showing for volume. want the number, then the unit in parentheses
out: 40.69 (ft³)
